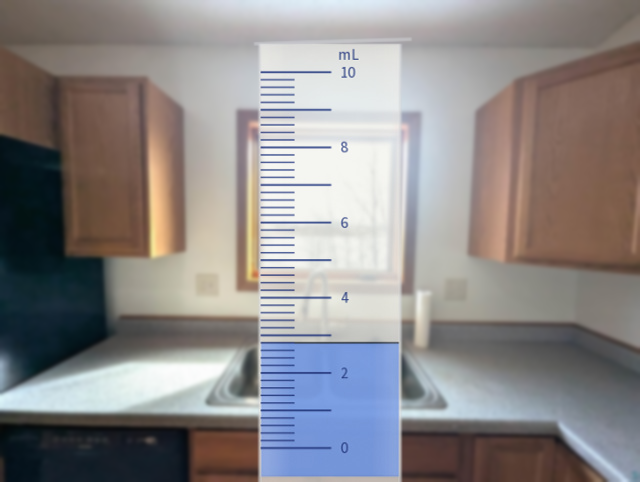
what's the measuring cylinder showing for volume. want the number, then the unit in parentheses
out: 2.8 (mL)
